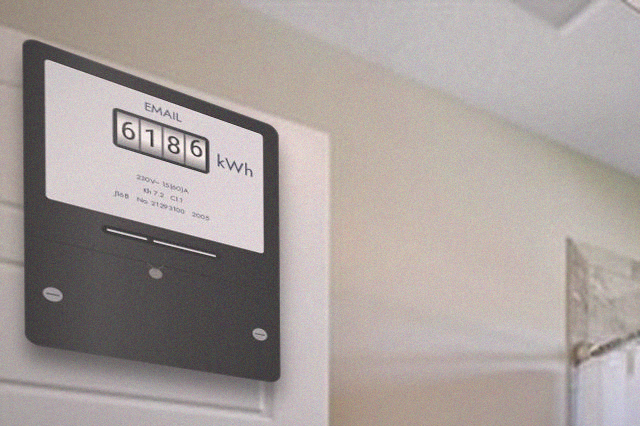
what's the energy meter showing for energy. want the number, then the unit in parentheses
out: 6186 (kWh)
